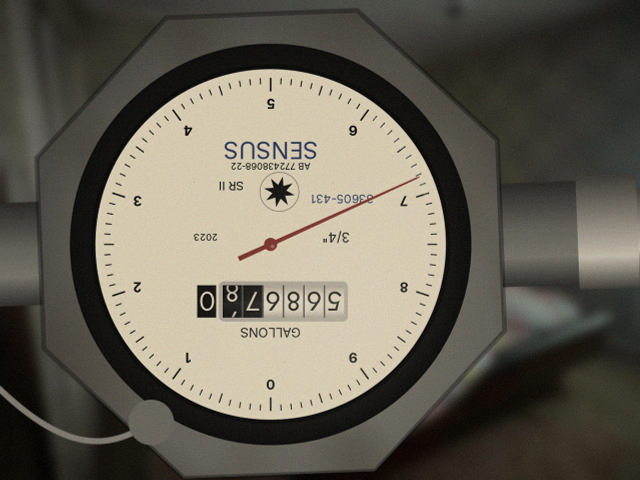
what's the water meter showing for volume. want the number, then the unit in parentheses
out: 5686776.8 (gal)
